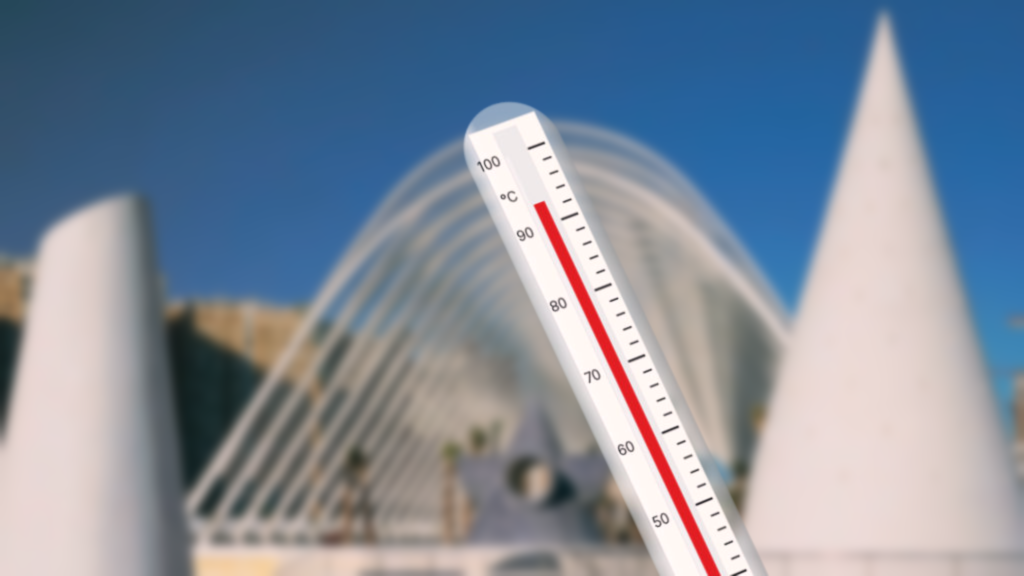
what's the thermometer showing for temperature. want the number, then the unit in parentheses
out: 93 (°C)
